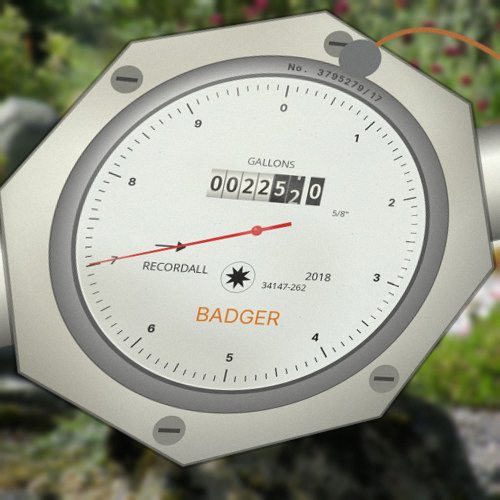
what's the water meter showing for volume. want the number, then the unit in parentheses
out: 22517.0 (gal)
